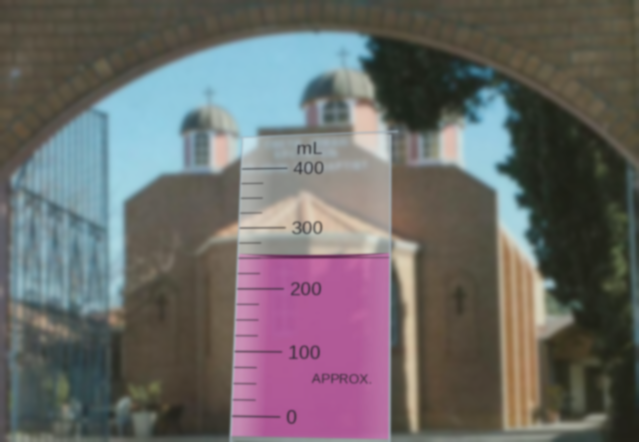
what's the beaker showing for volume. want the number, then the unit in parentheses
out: 250 (mL)
